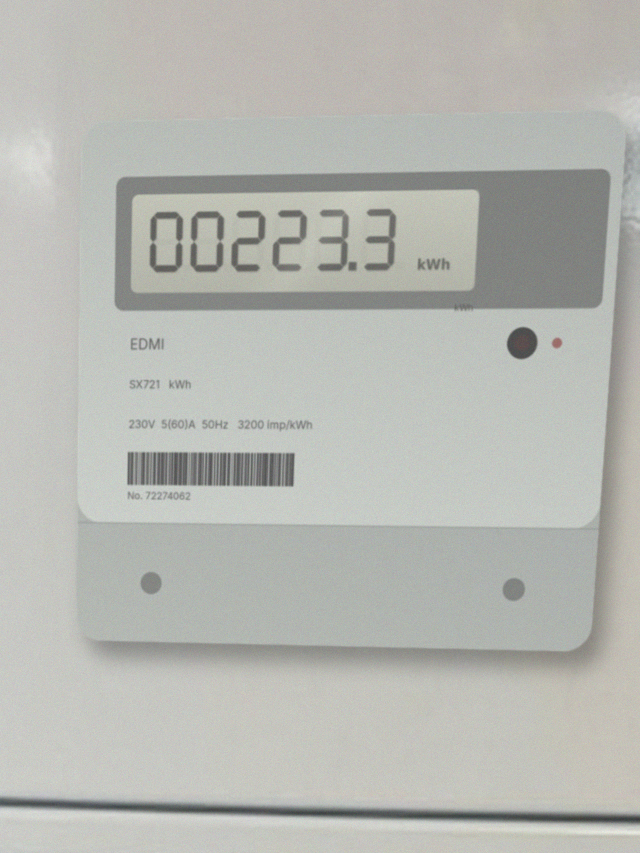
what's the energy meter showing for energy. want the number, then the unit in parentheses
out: 223.3 (kWh)
